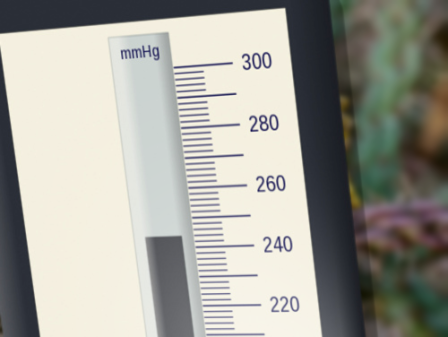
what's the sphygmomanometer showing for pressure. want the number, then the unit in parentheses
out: 244 (mmHg)
